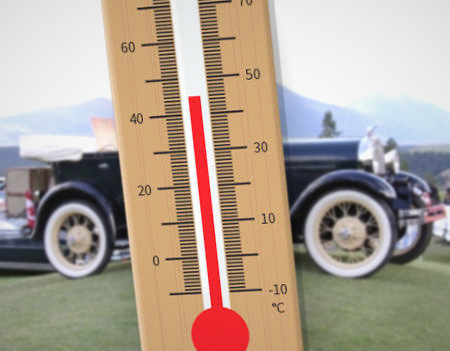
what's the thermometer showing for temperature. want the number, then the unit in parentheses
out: 45 (°C)
